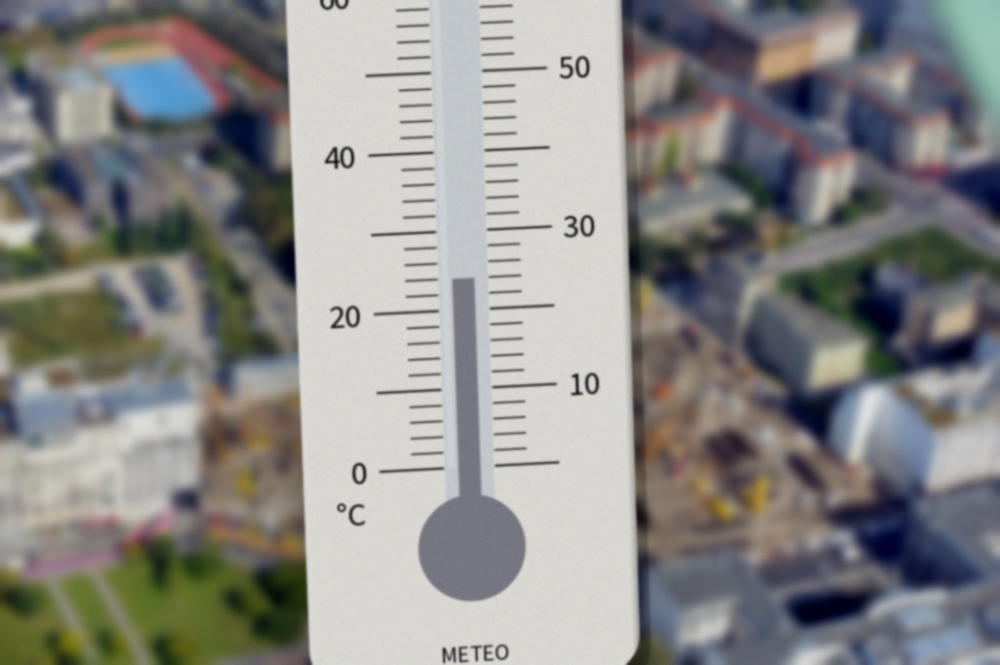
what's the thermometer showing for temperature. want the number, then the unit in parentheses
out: 24 (°C)
